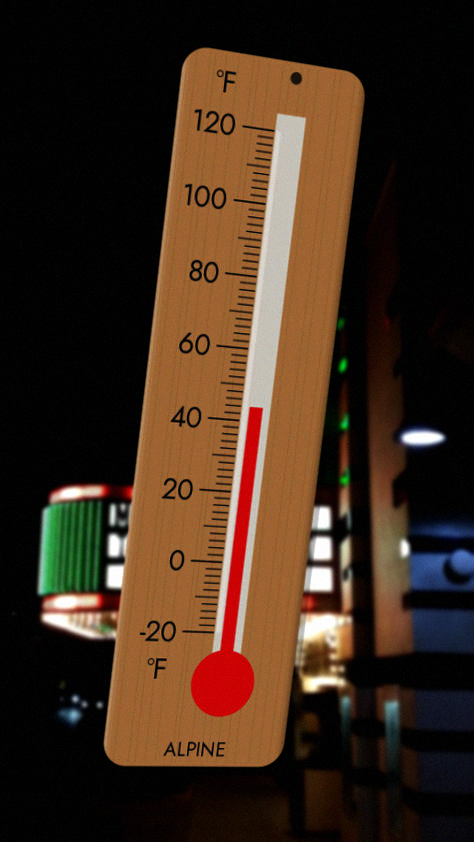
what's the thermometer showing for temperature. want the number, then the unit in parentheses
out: 44 (°F)
